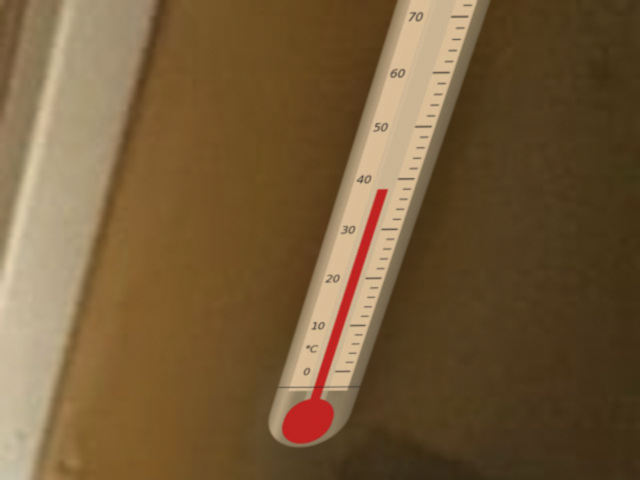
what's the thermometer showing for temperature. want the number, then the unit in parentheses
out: 38 (°C)
